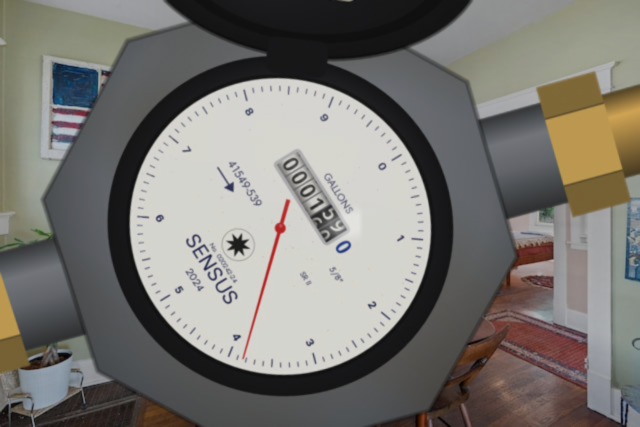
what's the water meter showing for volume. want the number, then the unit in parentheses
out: 1593.8 (gal)
